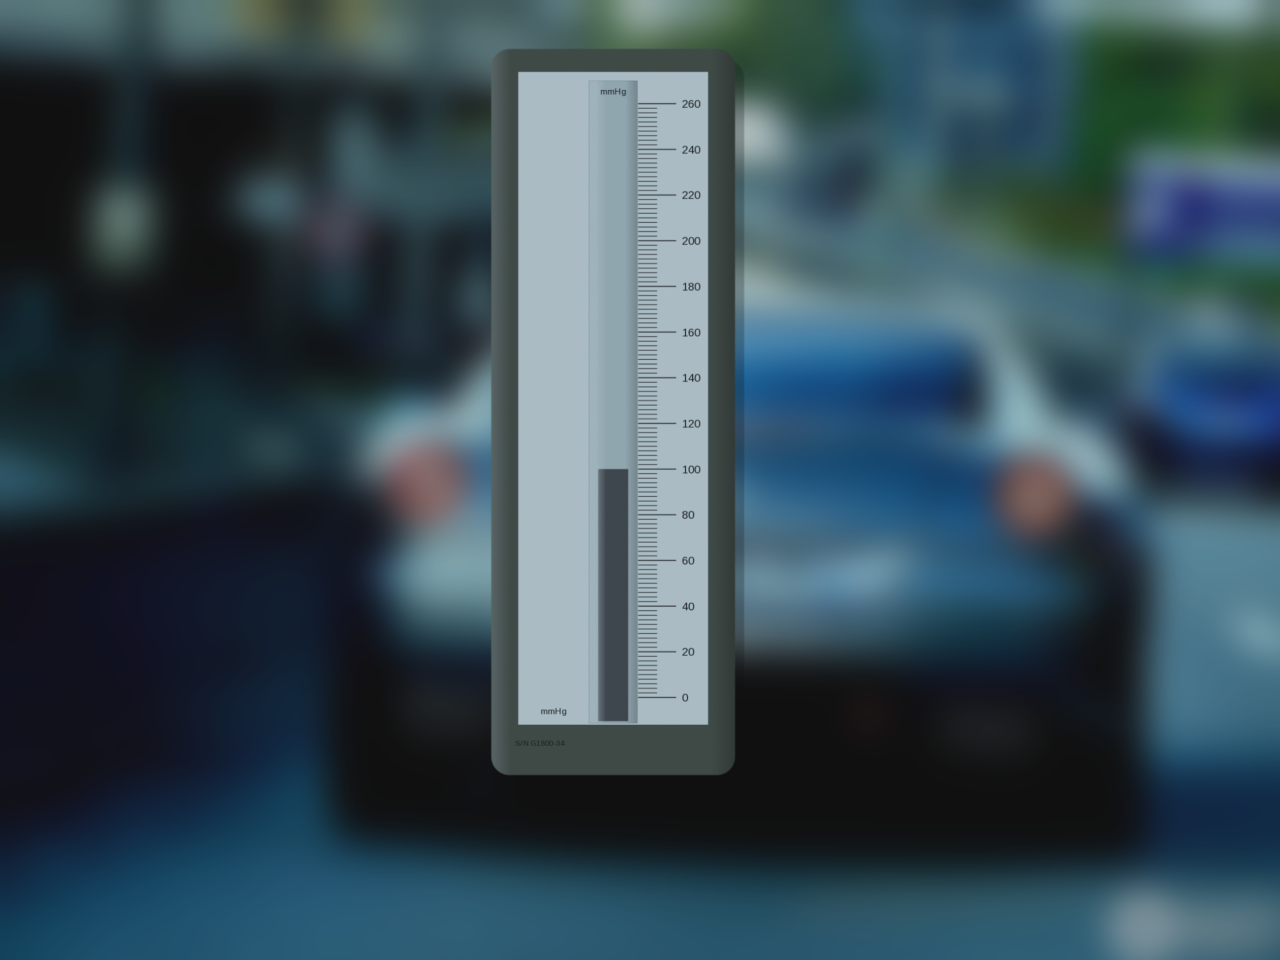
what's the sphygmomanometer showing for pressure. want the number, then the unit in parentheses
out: 100 (mmHg)
